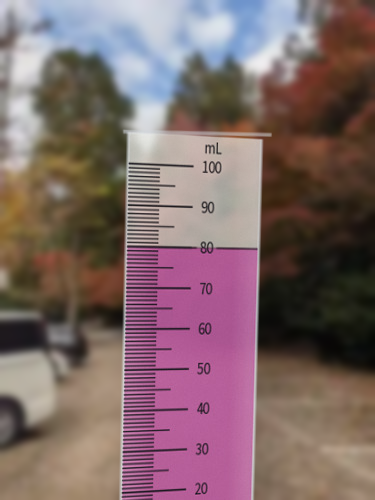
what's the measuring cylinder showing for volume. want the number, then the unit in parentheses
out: 80 (mL)
